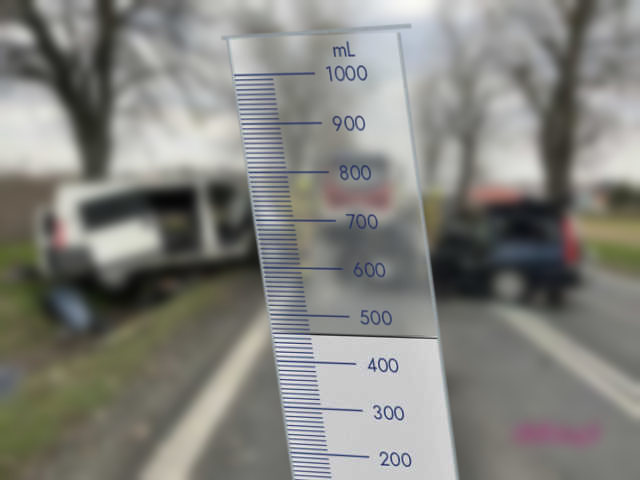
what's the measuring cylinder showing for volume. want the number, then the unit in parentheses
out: 460 (mL)
